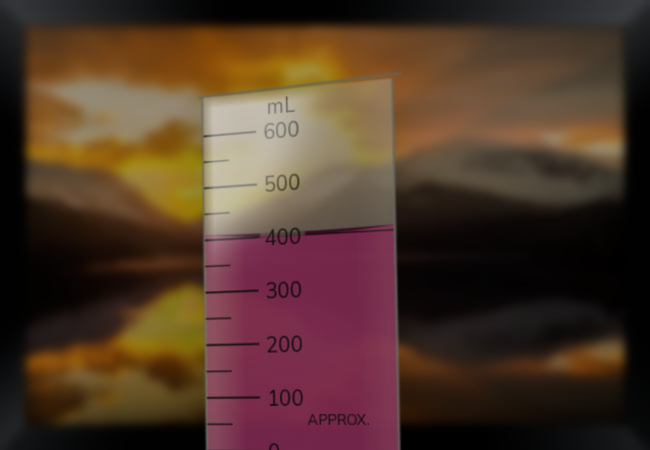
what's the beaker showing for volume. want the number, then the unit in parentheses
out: 400 (mL)
